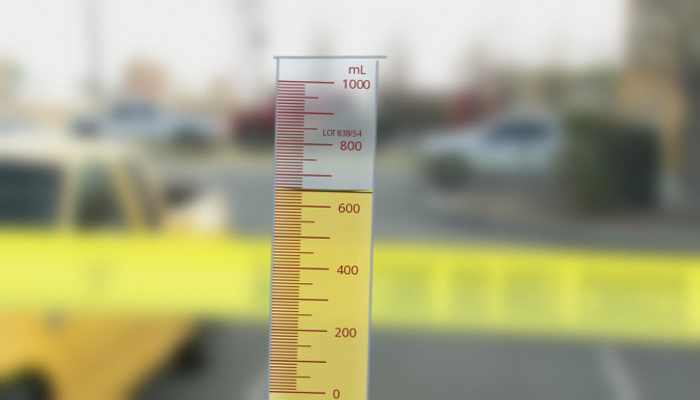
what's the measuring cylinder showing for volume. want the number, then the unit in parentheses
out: 650 (mL)
